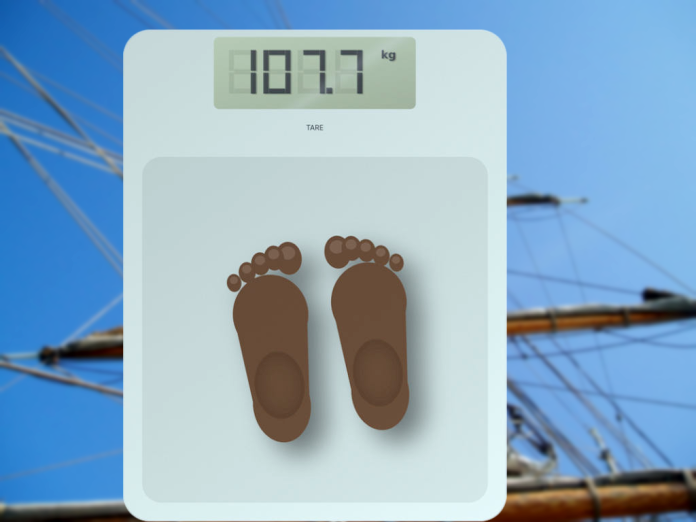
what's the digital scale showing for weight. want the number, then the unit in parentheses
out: 107.7 (kg)
